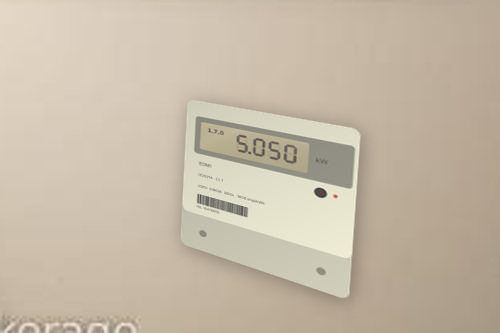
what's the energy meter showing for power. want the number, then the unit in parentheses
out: 5.050 (kW)
